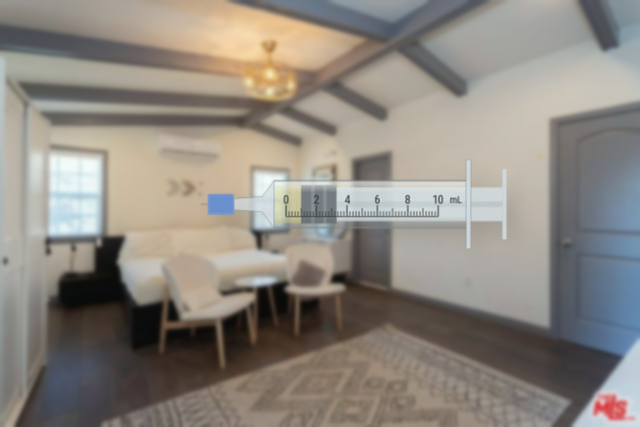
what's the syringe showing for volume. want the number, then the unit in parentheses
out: 1 (mL)
